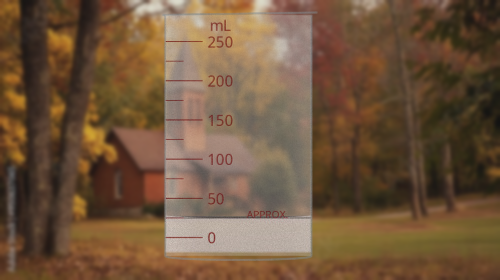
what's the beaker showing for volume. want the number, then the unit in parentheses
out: 25 (mL)
